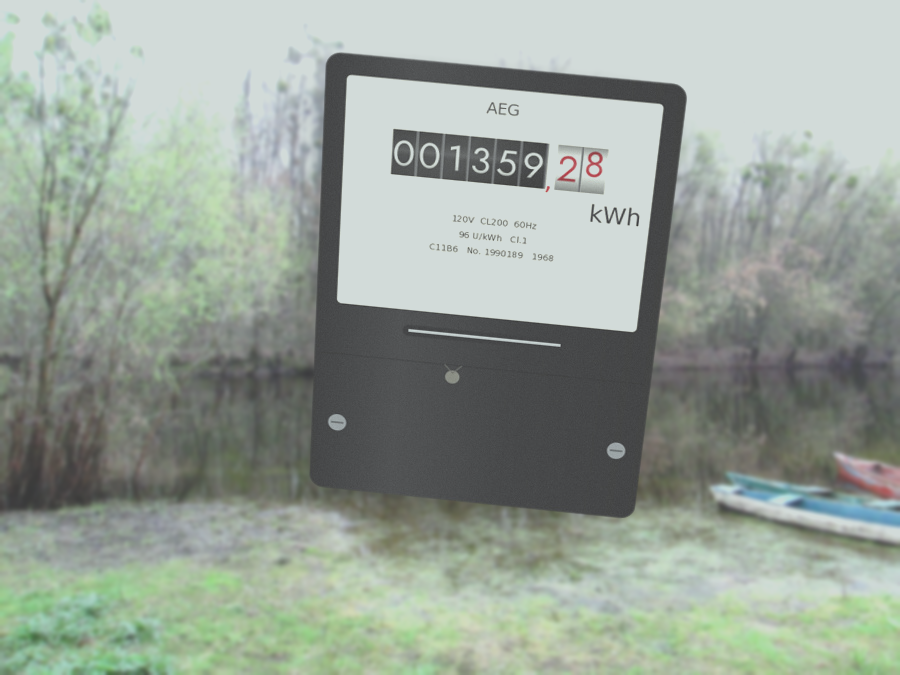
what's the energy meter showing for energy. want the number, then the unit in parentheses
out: 1359.28 (kWh)
